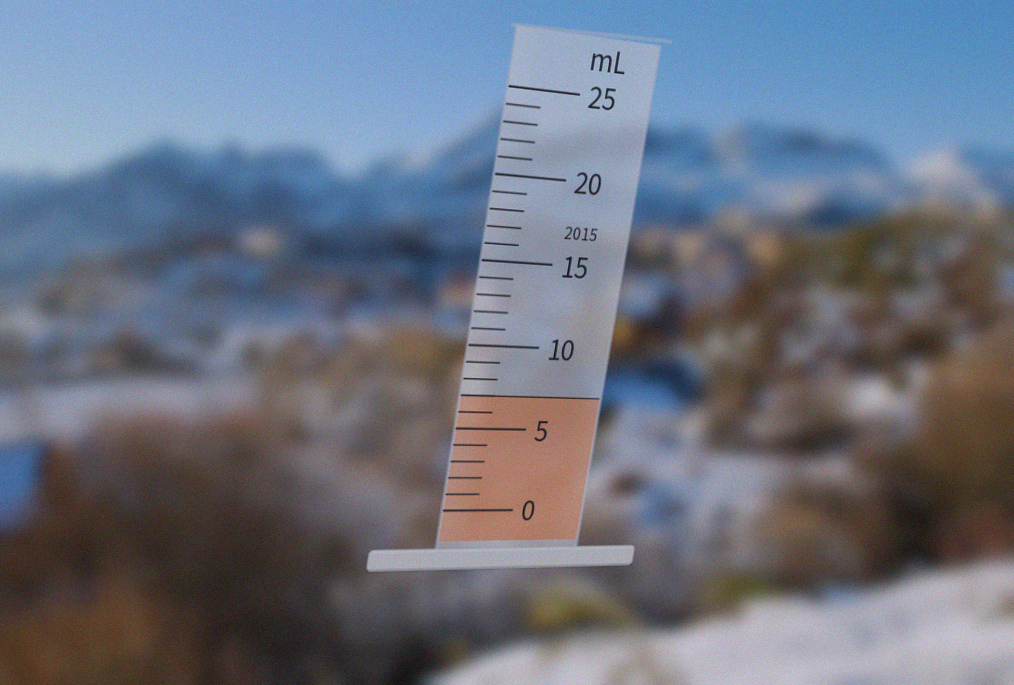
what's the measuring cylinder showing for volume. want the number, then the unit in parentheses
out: 7 (mL)
